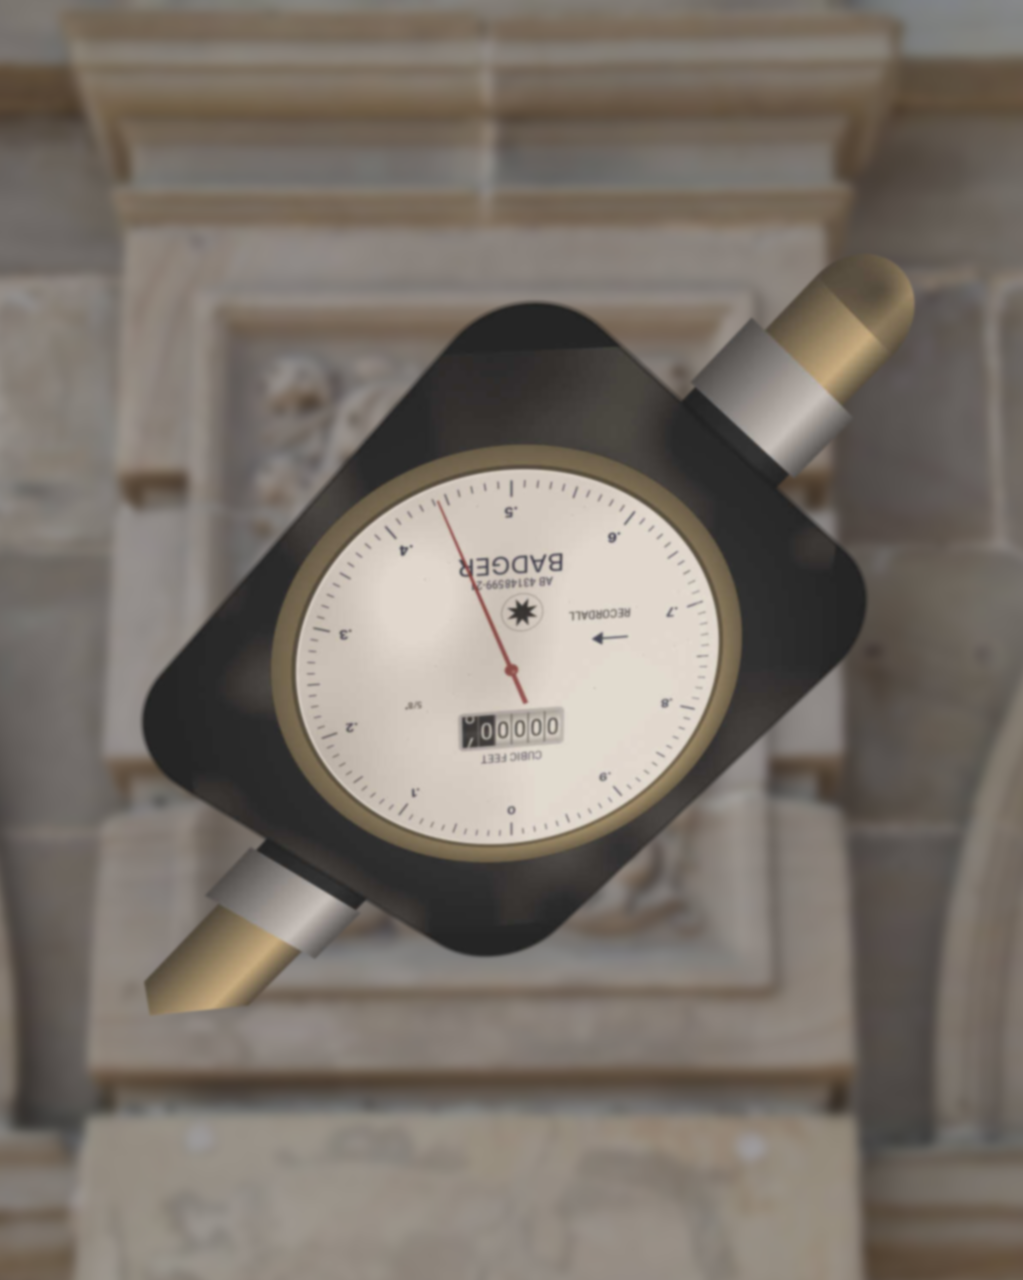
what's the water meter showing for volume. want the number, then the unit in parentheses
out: 7.44 (ft³)
